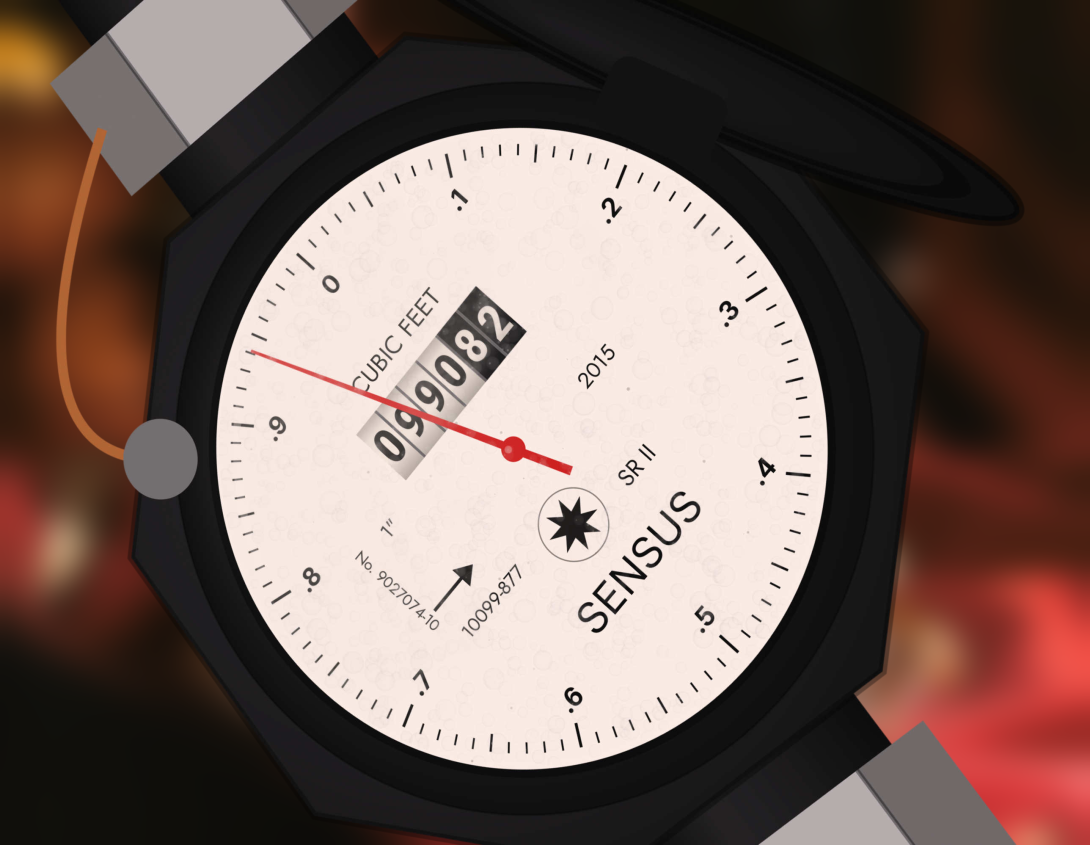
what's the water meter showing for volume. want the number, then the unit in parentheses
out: 99081.94 (ft³)
